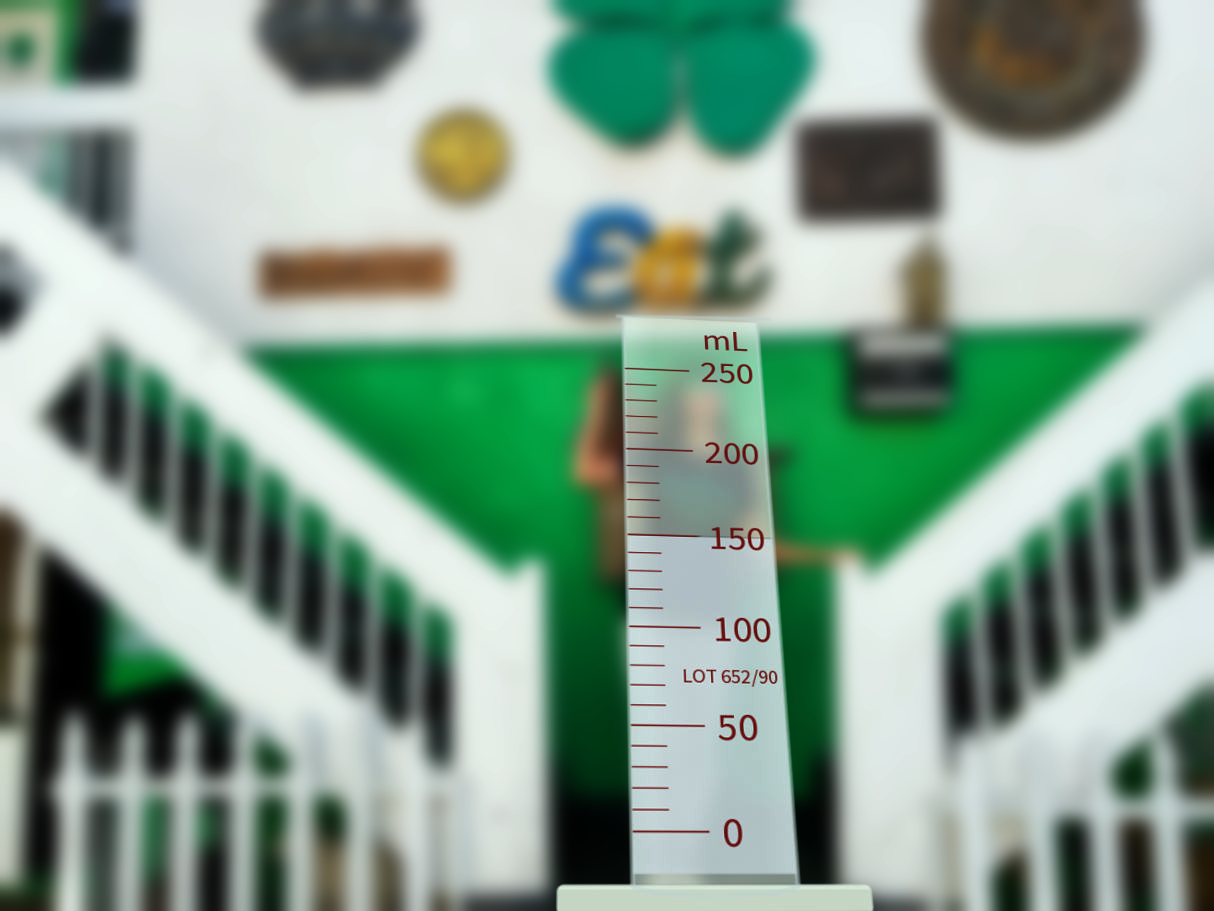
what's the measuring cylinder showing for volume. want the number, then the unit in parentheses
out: 150 (mL)
